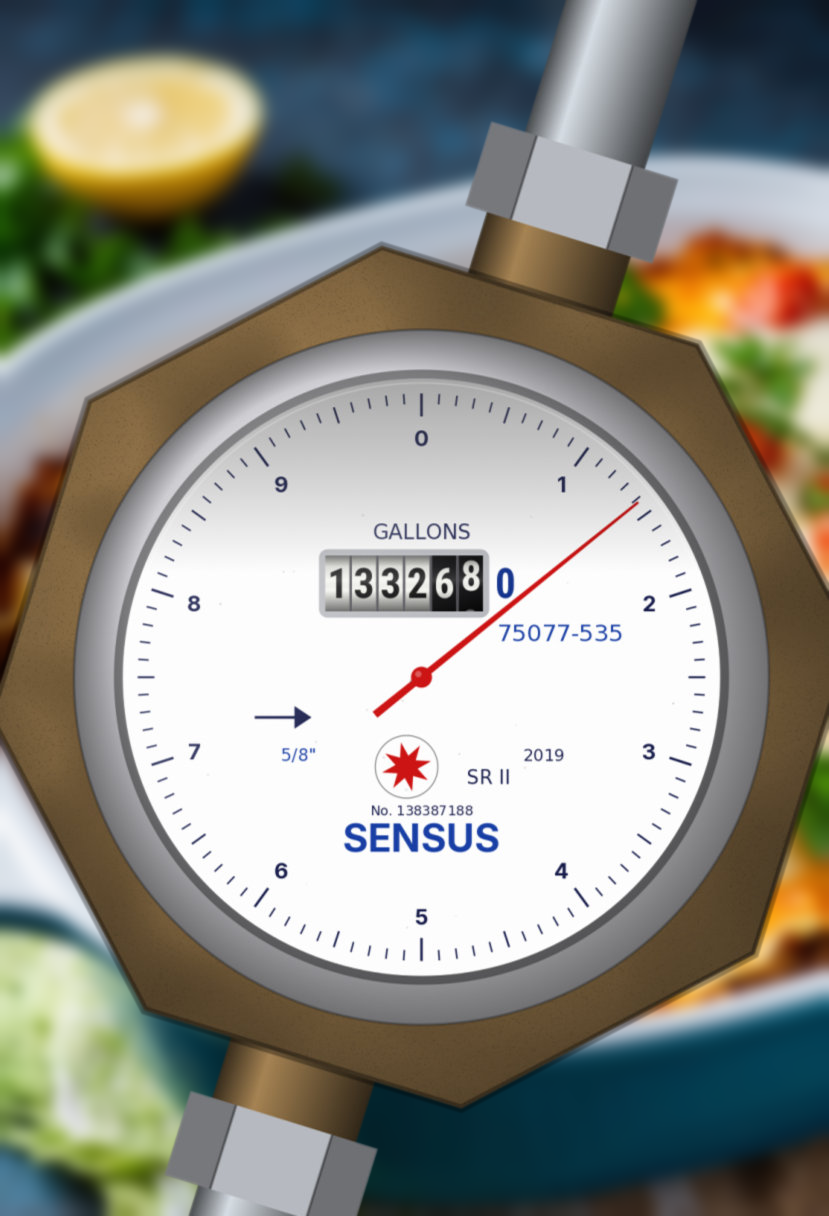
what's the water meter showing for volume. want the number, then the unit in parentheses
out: 1332681.4 (gal)
